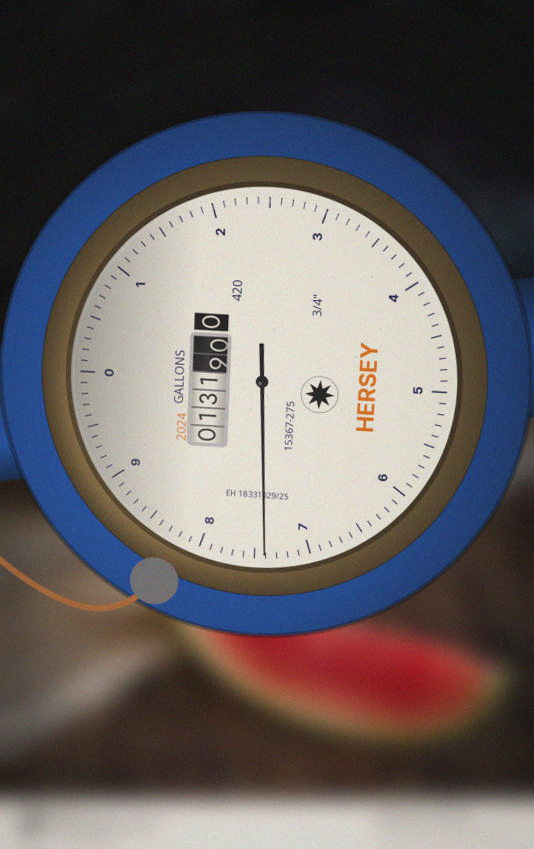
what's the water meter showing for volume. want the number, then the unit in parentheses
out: 131897.4 (gal)
